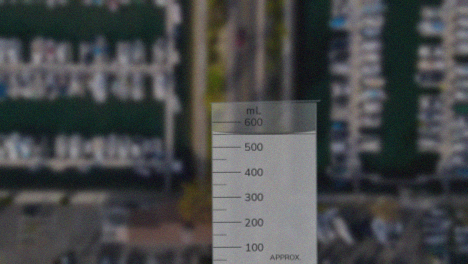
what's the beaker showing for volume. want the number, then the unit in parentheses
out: 550 (mL)
